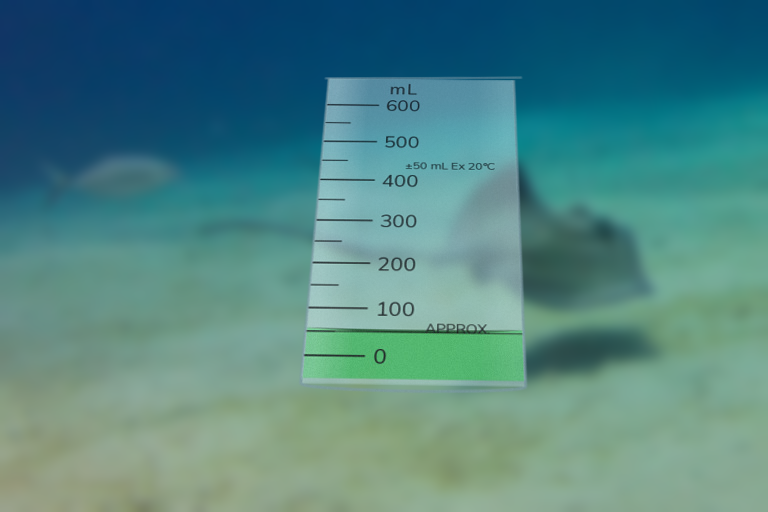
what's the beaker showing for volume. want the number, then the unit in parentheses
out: 50 (mL)
